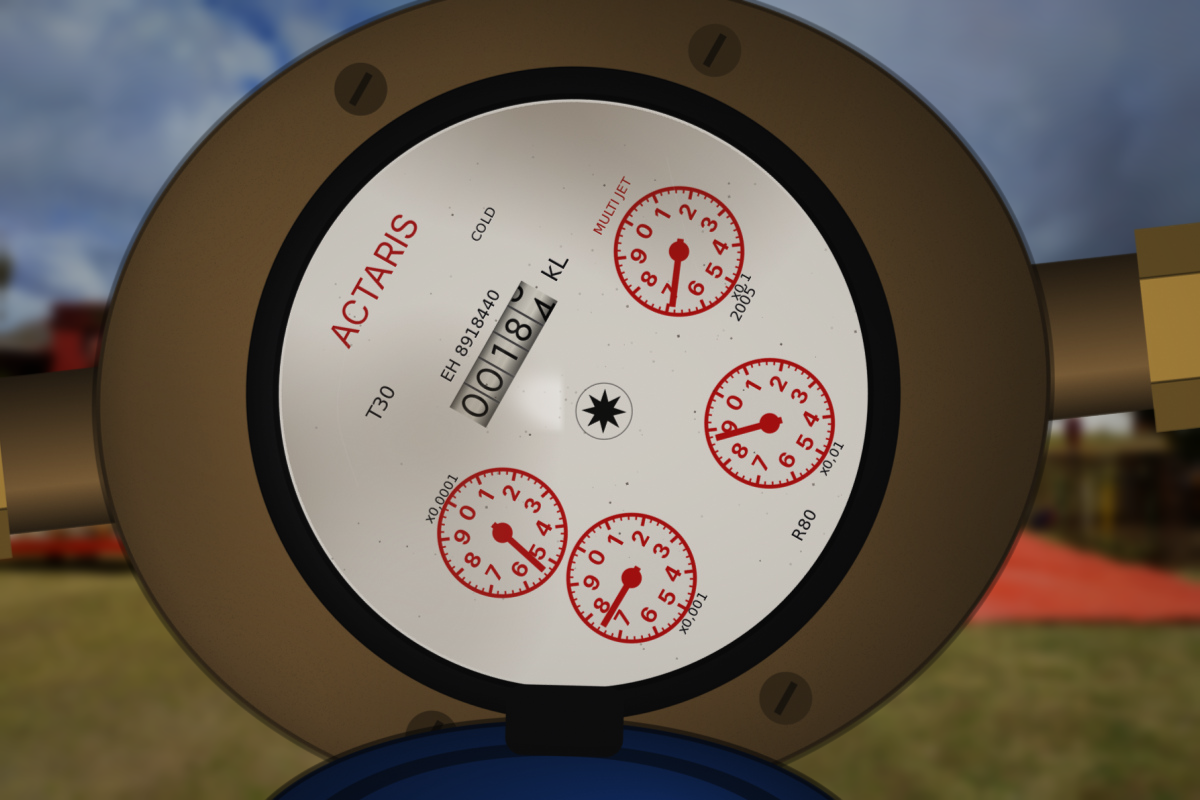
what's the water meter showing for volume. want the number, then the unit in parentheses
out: 183.6875 (kL)
